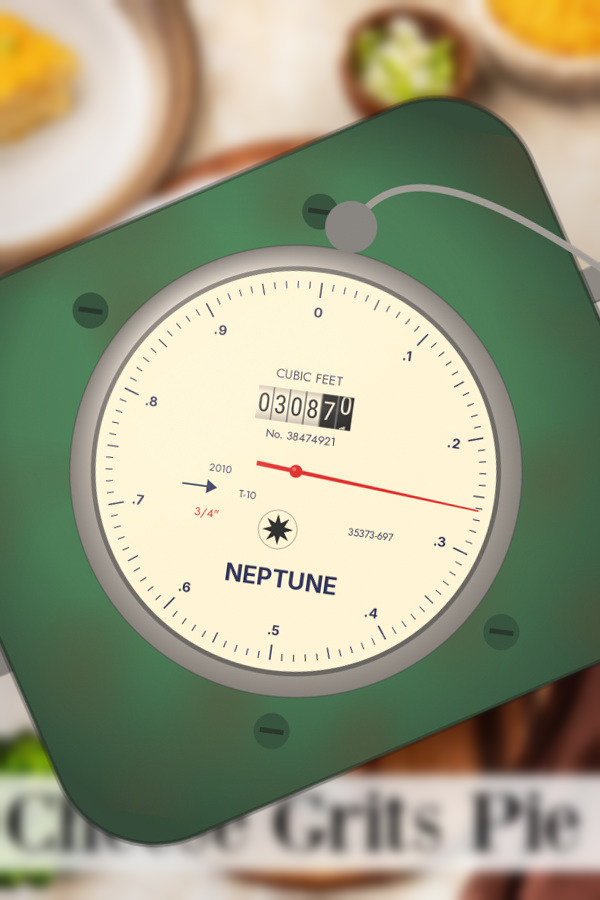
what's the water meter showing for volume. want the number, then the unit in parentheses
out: 30870.26 (ft³)
